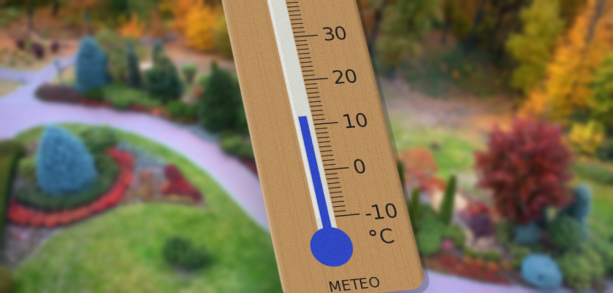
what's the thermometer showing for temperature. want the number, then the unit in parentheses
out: 12 (°C)
